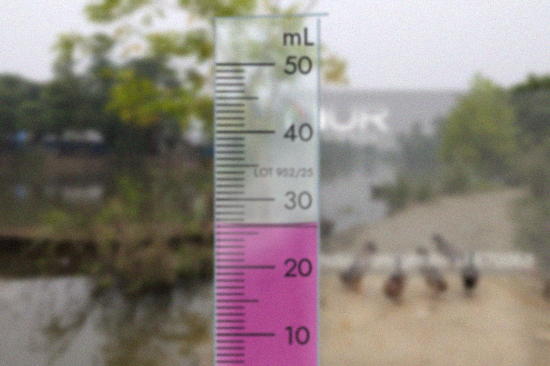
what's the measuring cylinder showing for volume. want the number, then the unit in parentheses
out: 26 (mL)
